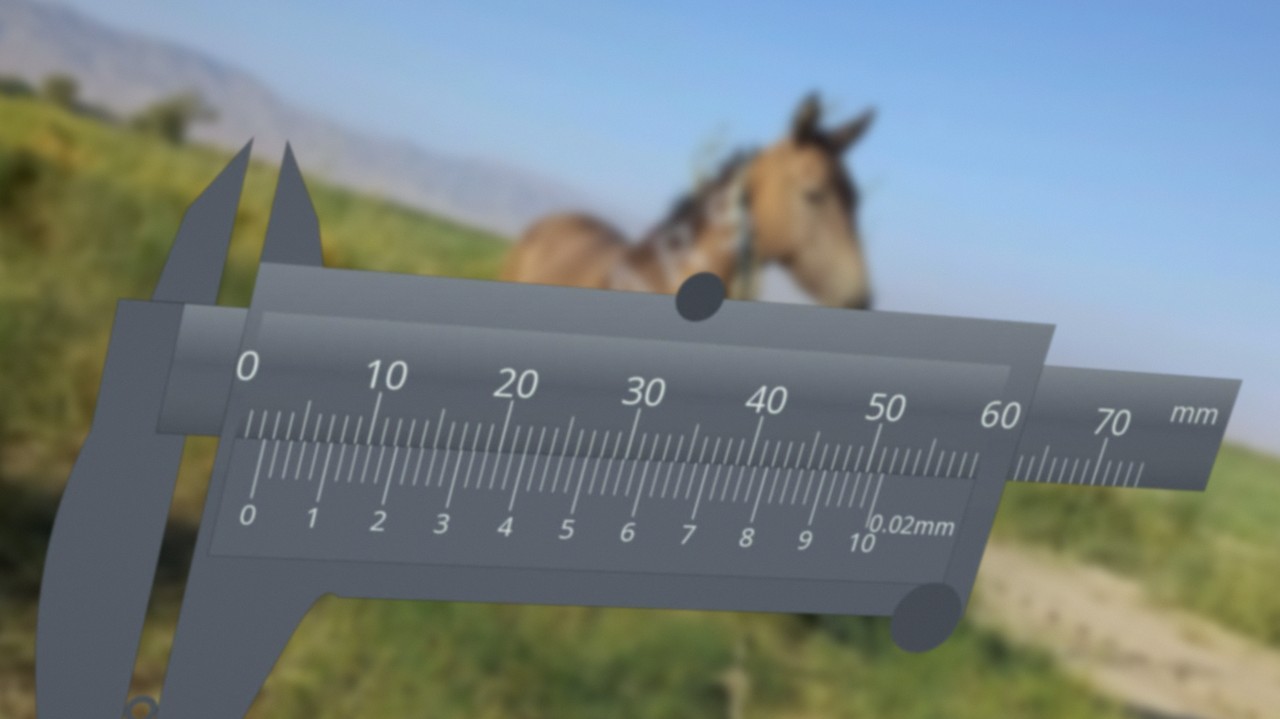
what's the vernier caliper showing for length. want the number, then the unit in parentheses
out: 2.4 (mm)
